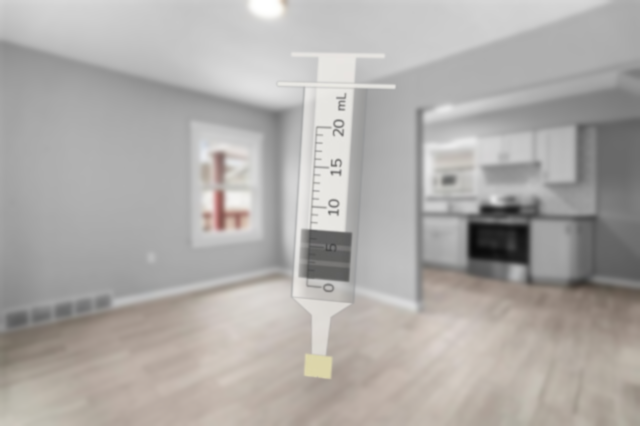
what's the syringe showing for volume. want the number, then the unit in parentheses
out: 1 (mL)
